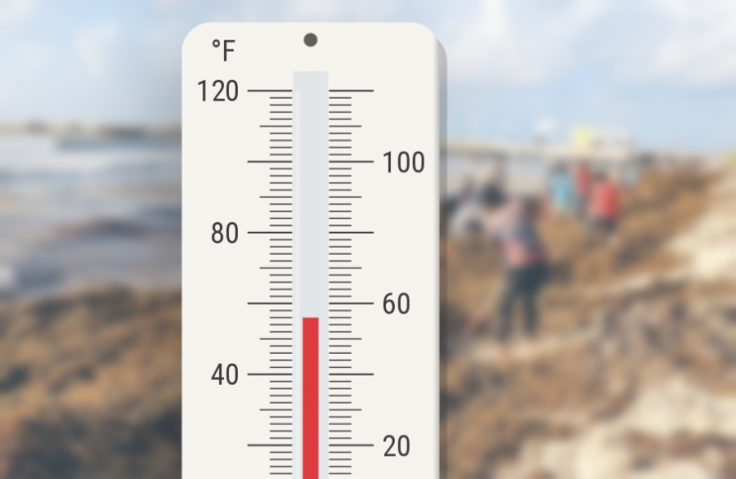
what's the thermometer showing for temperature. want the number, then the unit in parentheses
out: 56 (°F)
